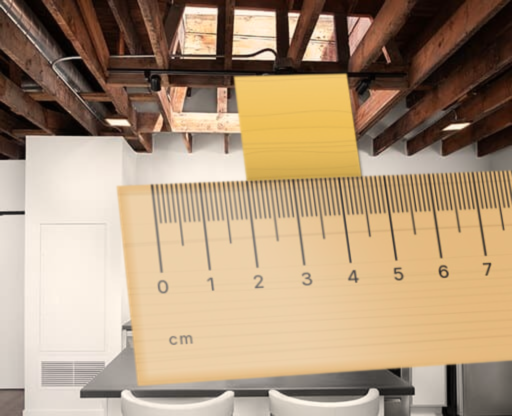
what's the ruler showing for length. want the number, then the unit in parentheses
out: 2.5 (cm)
